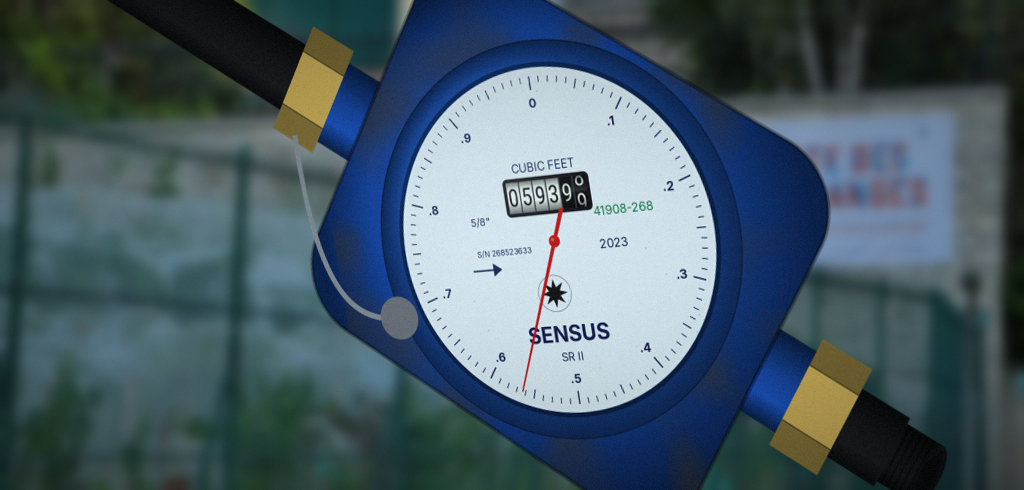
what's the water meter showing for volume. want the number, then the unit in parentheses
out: 59398.56 (ft³)
